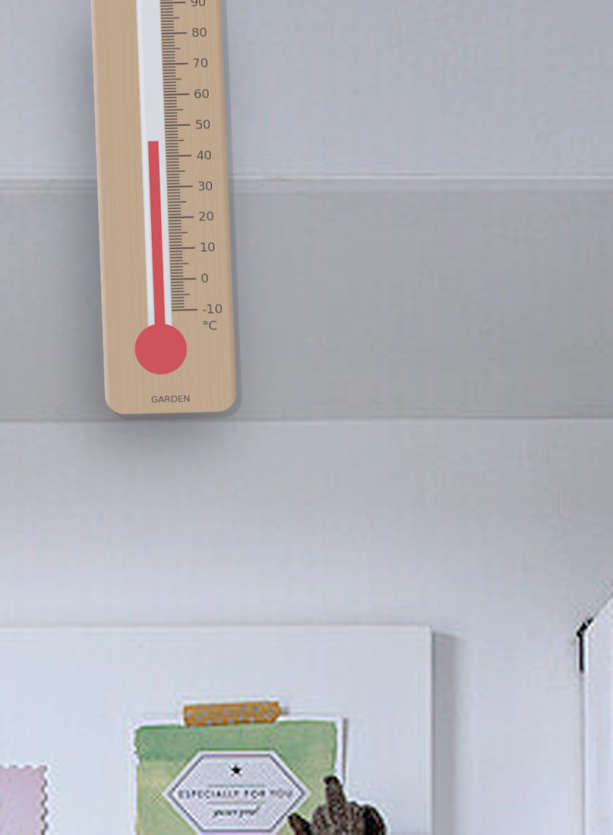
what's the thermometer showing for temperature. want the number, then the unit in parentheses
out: 45 (°C)
